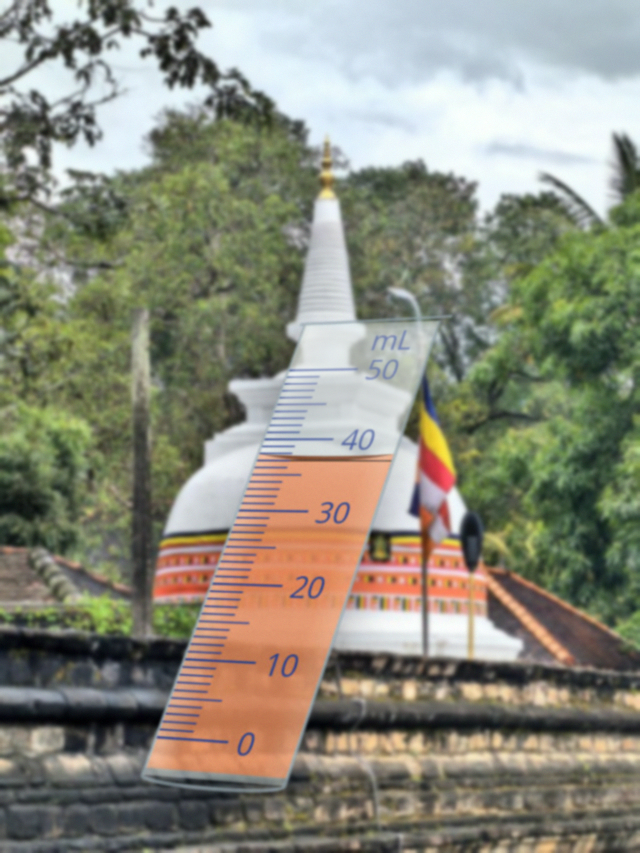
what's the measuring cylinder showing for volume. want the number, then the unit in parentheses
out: 37 (mL)
